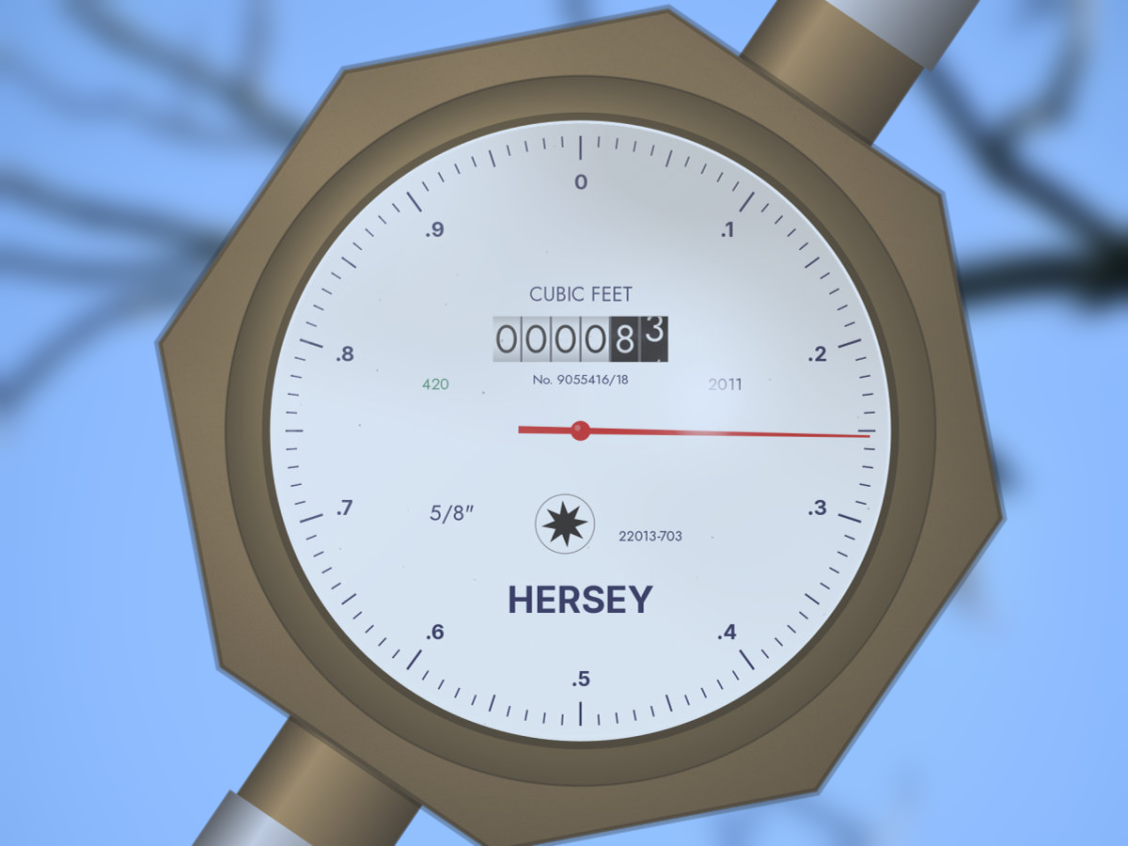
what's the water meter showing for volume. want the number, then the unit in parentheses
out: 83.25 (ft³)
